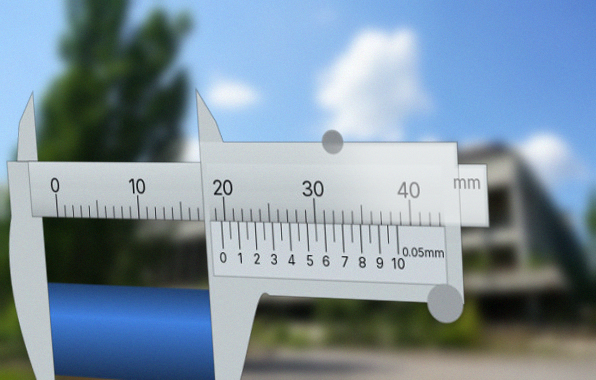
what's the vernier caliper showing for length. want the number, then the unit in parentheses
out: 19.6 (mm)
